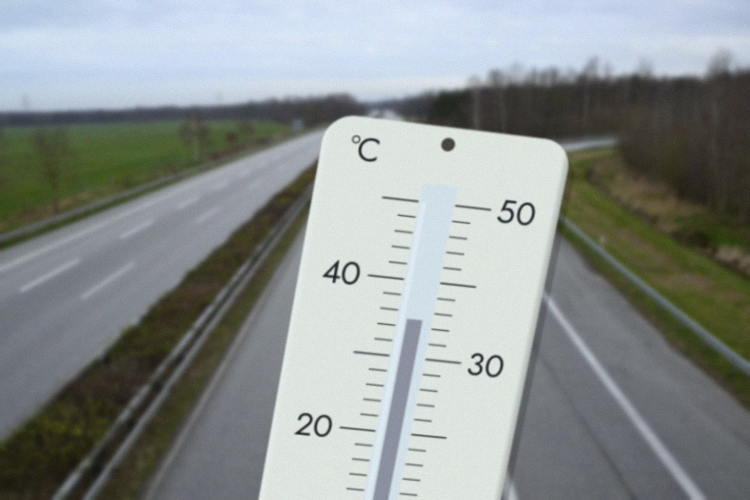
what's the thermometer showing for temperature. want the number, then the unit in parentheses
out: 35 (°C)
